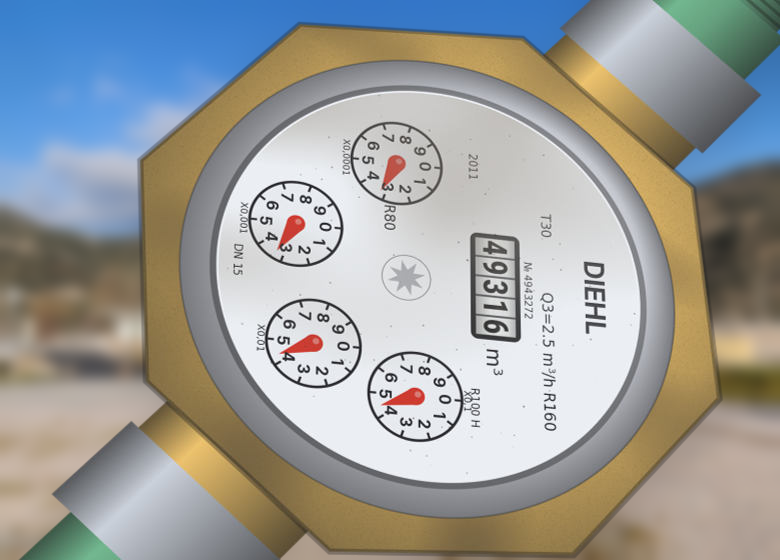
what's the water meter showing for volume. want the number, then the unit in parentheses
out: 49316.4433 (m³)
